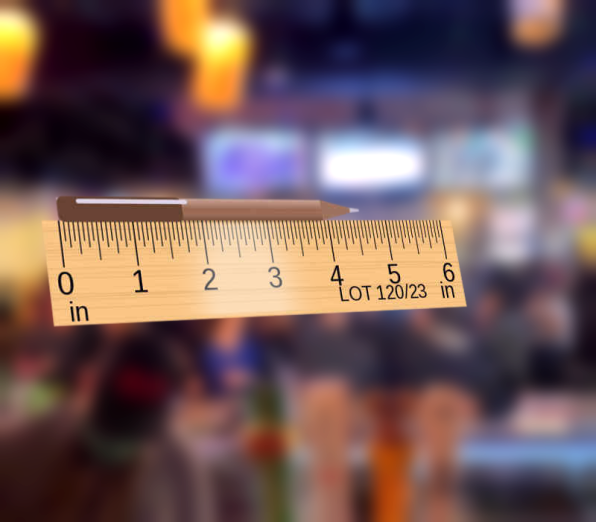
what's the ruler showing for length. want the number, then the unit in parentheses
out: 4.5625 (in)
